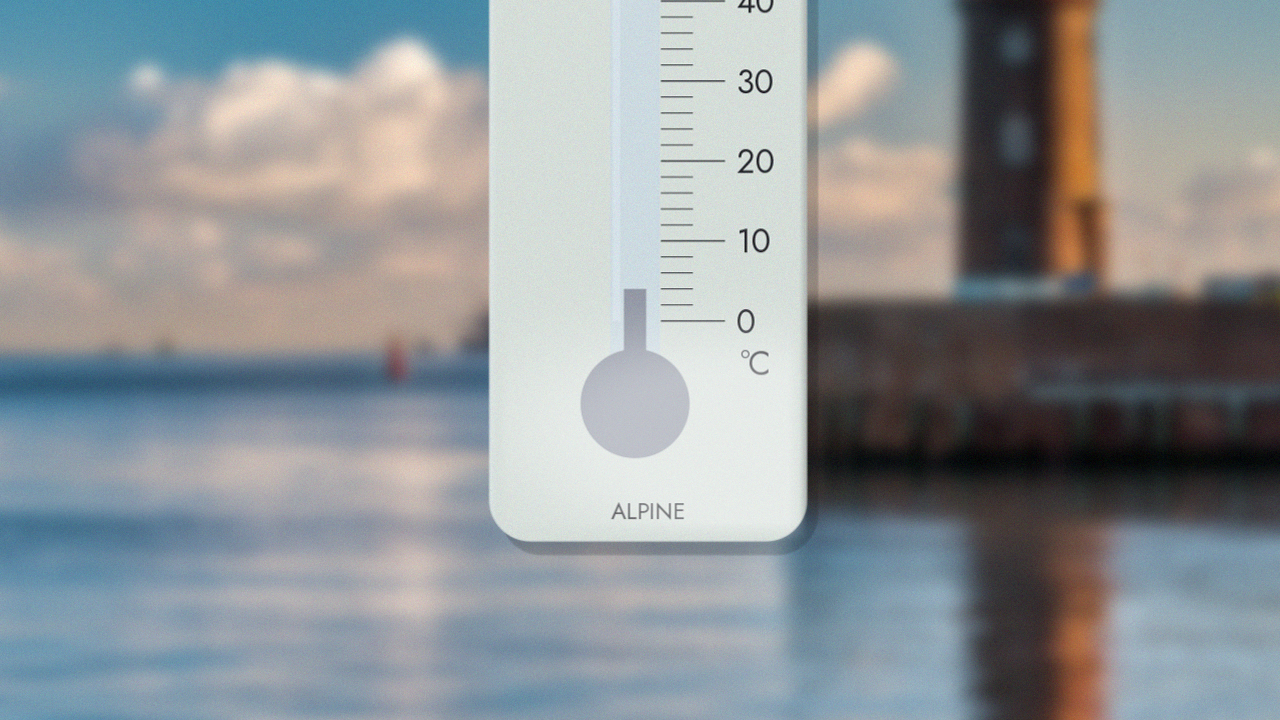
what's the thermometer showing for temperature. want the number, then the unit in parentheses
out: 4 (°C)
